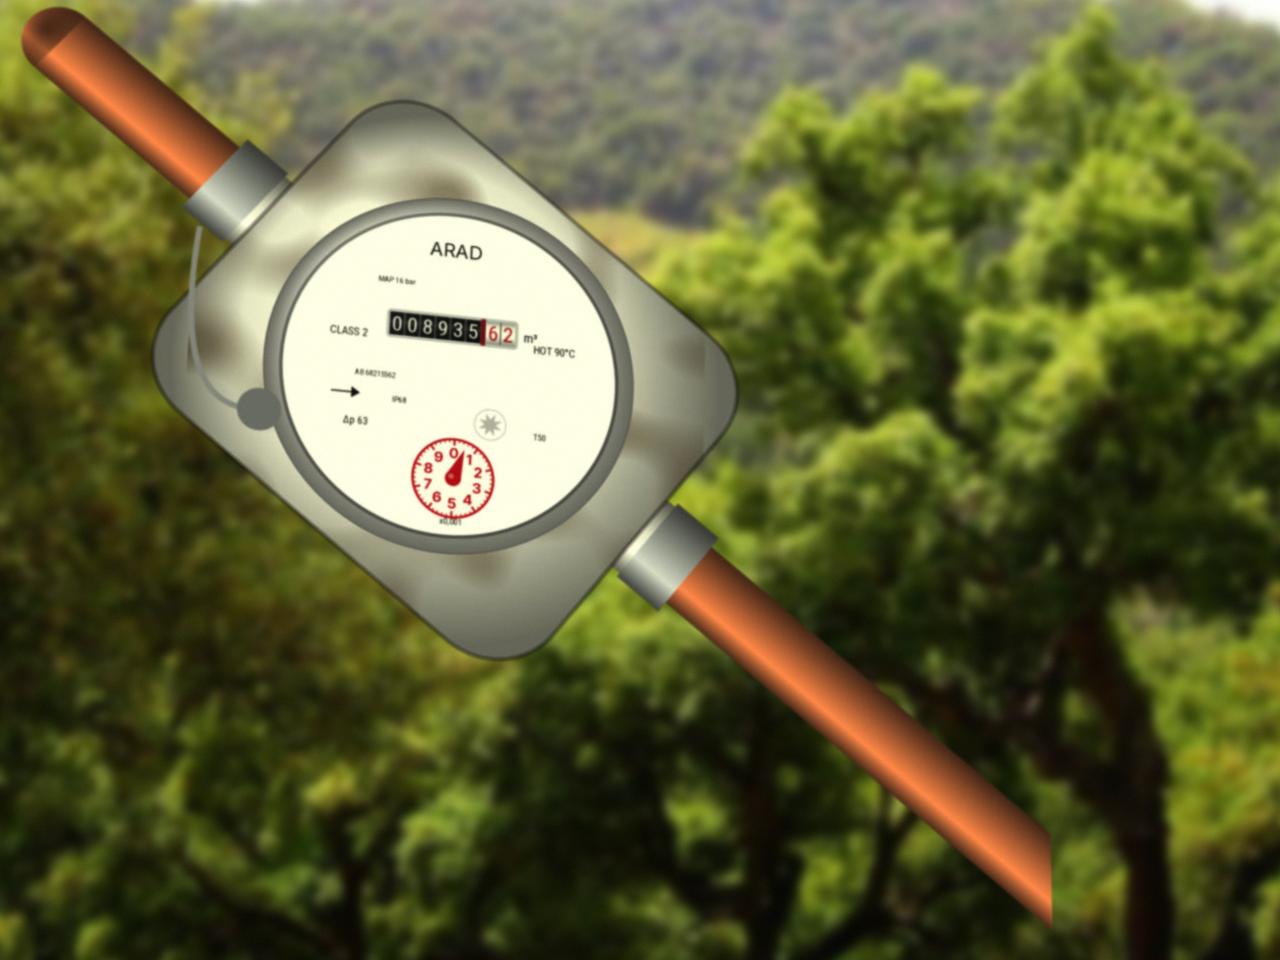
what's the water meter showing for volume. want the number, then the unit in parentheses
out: 8935.620 (m³)
